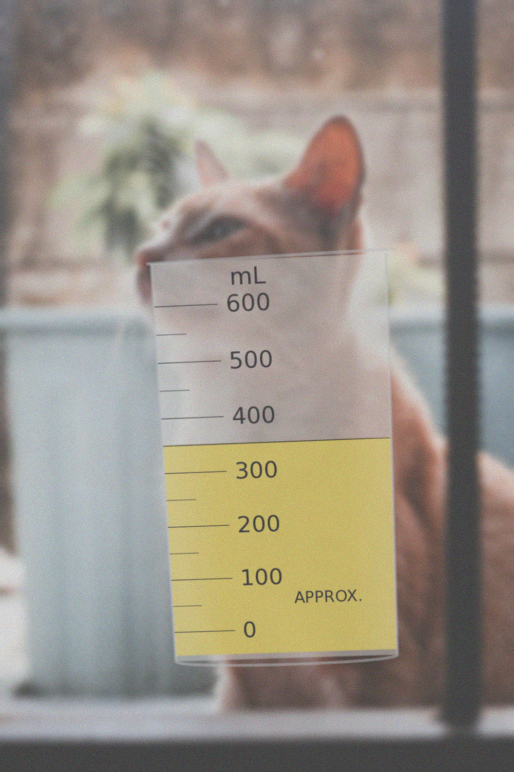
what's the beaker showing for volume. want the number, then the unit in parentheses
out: 350 (mL)
